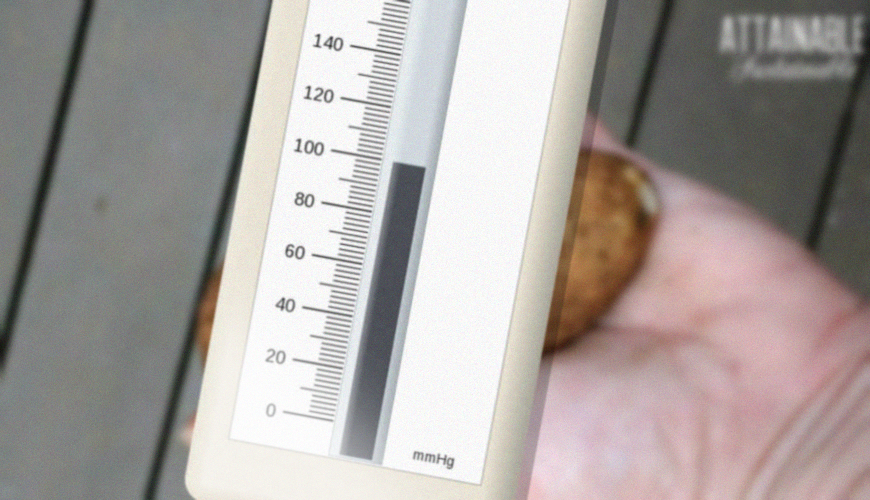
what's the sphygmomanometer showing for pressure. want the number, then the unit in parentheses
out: 100 (mmHg)
